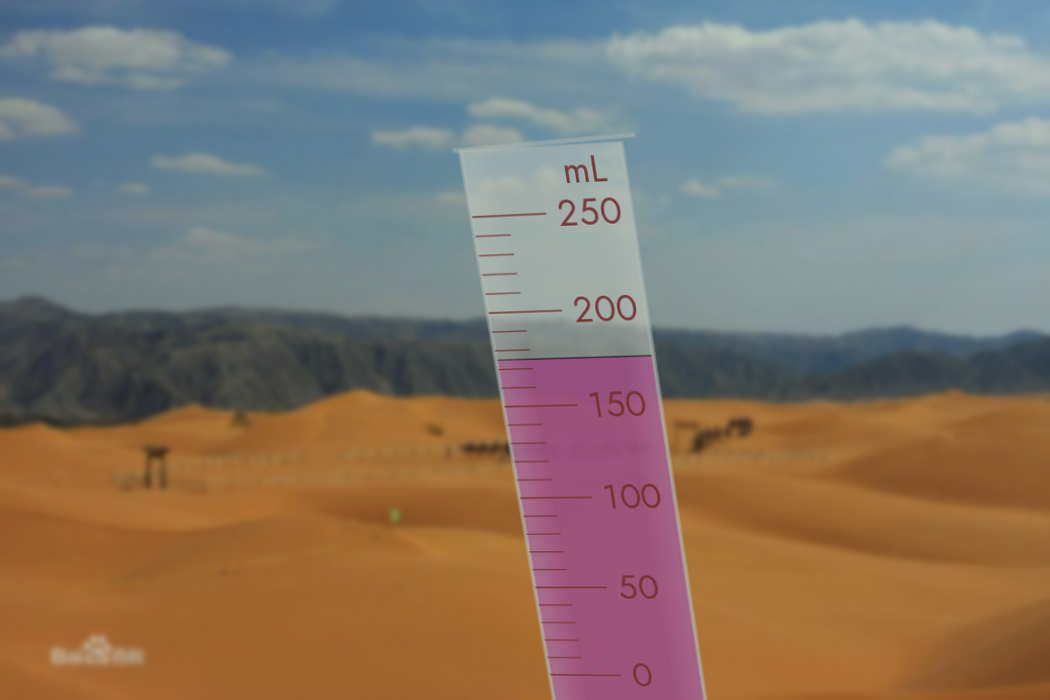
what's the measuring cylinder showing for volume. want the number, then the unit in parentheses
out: 175 (mL)
